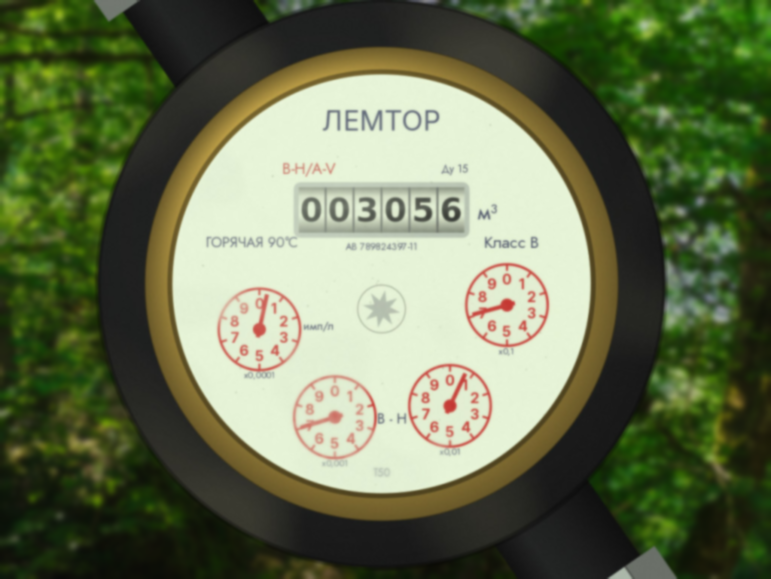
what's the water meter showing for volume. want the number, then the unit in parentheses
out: 3056.7070 (m³)
